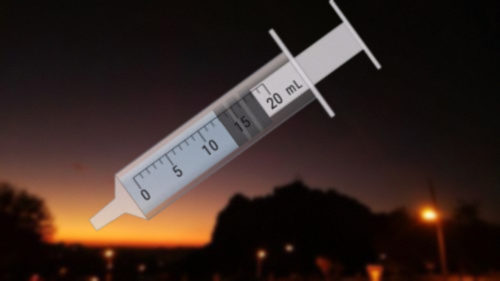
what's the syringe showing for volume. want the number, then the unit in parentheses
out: 13 (mL)
